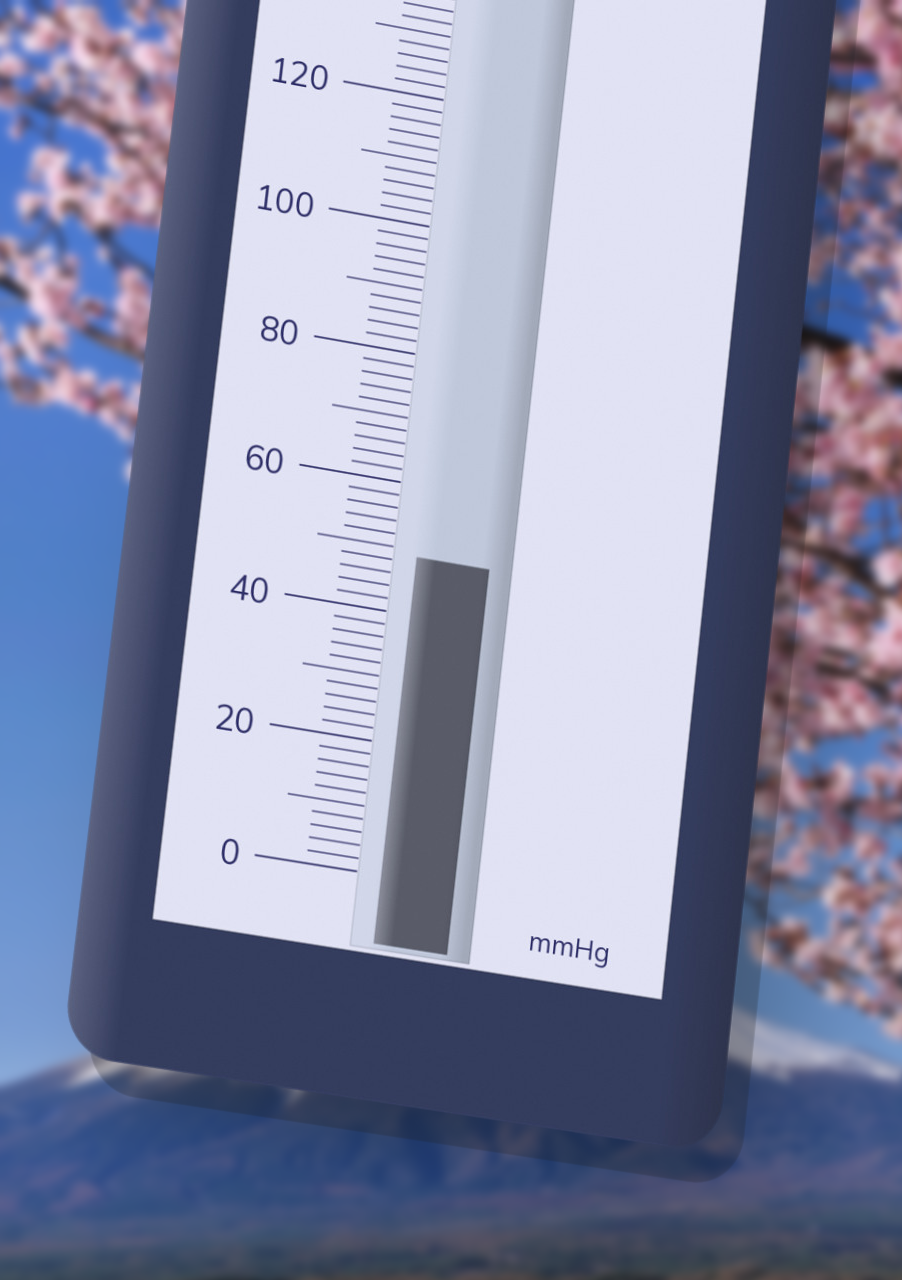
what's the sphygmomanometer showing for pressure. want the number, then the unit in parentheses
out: 49 (mmHg)
